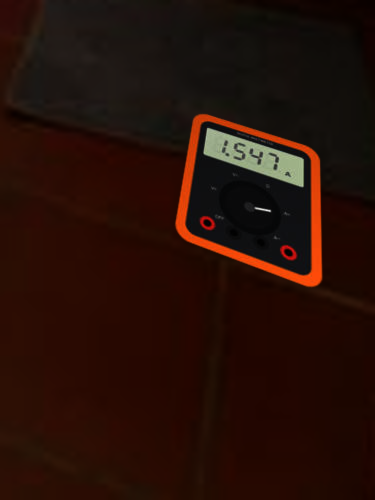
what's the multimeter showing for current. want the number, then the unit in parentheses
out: 1.547 (A)
